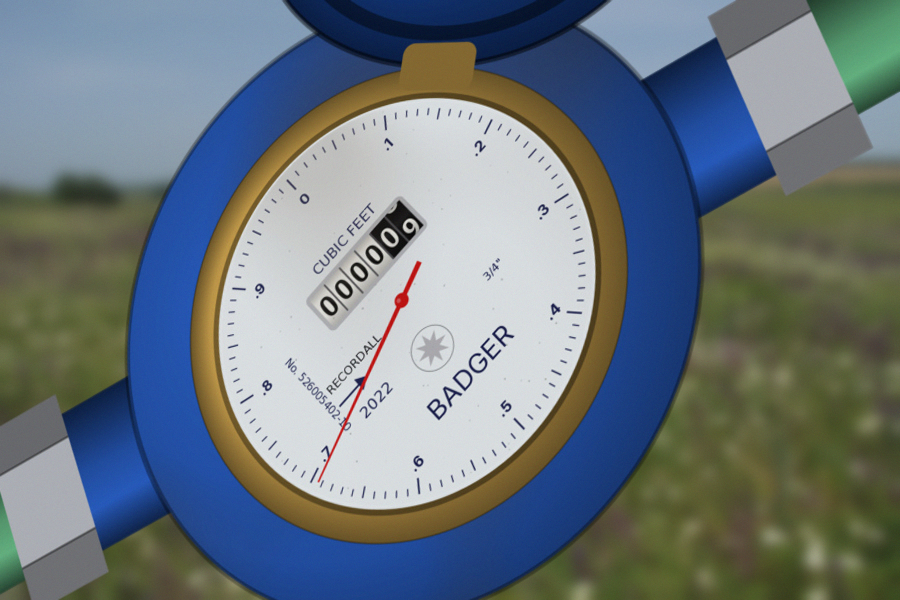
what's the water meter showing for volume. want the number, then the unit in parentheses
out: 8.69 (ft³)
